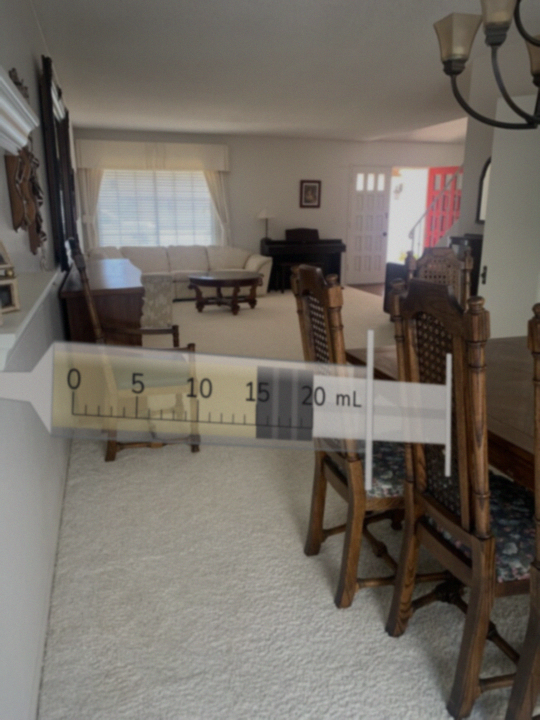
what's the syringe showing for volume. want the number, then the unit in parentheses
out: 15 (mL)
